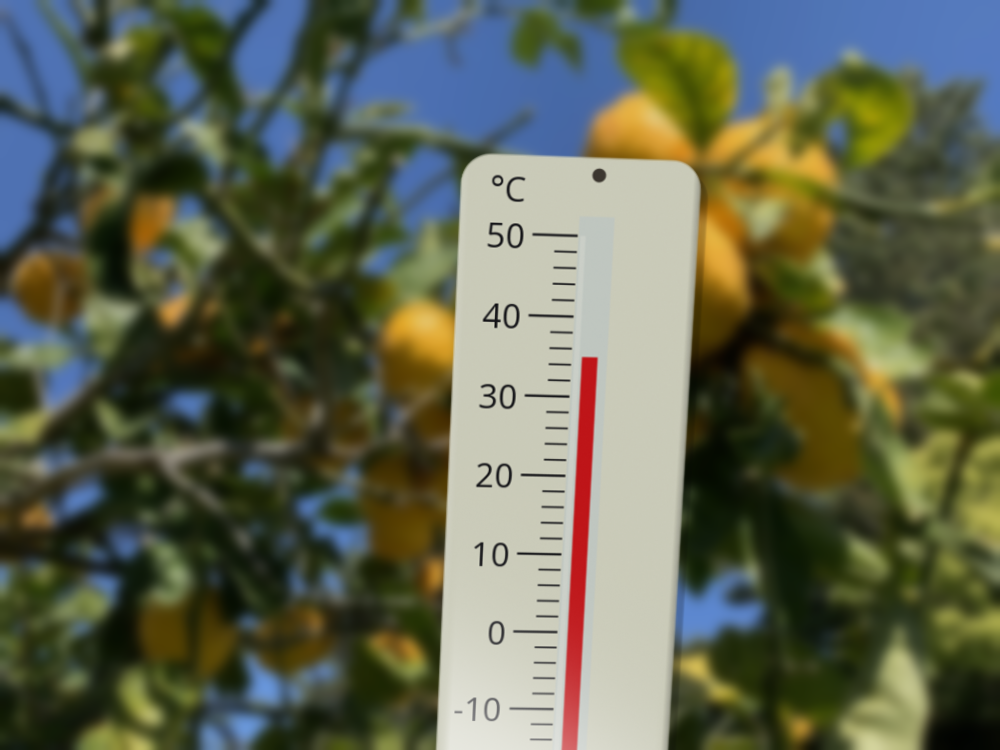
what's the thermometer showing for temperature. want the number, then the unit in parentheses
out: 35 (°C)
